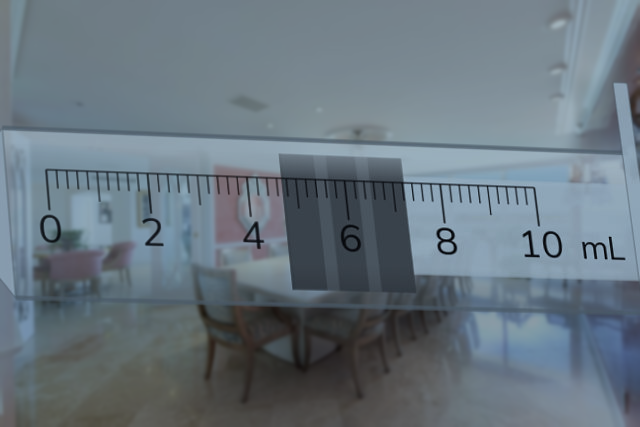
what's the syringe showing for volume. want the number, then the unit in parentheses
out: 4.7 (mL)
